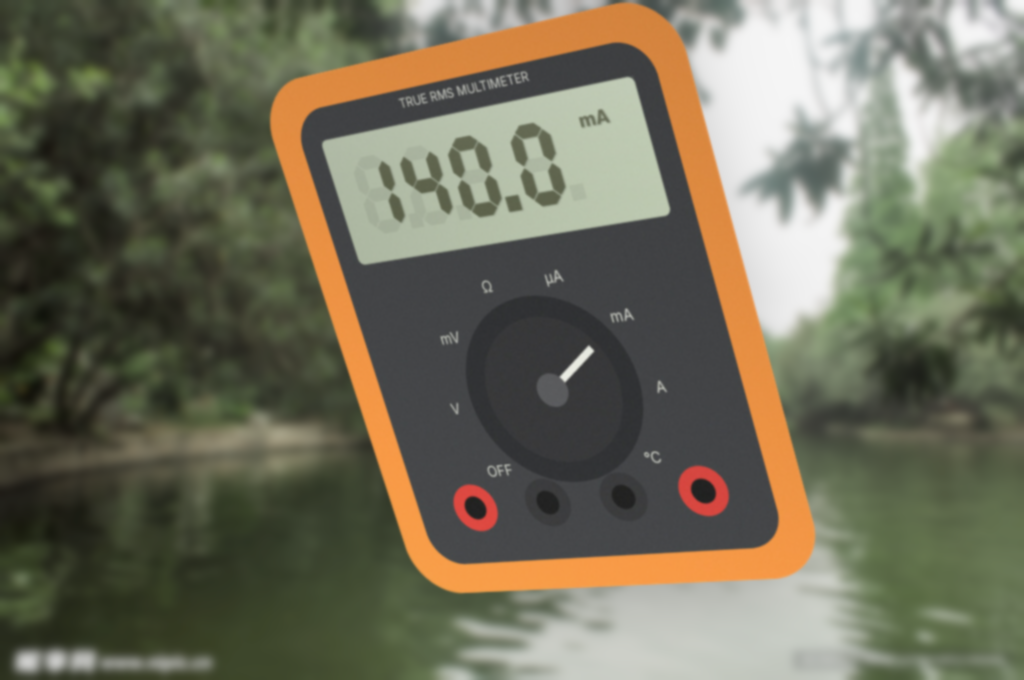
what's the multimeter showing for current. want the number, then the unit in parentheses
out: 140.0 (mA)
